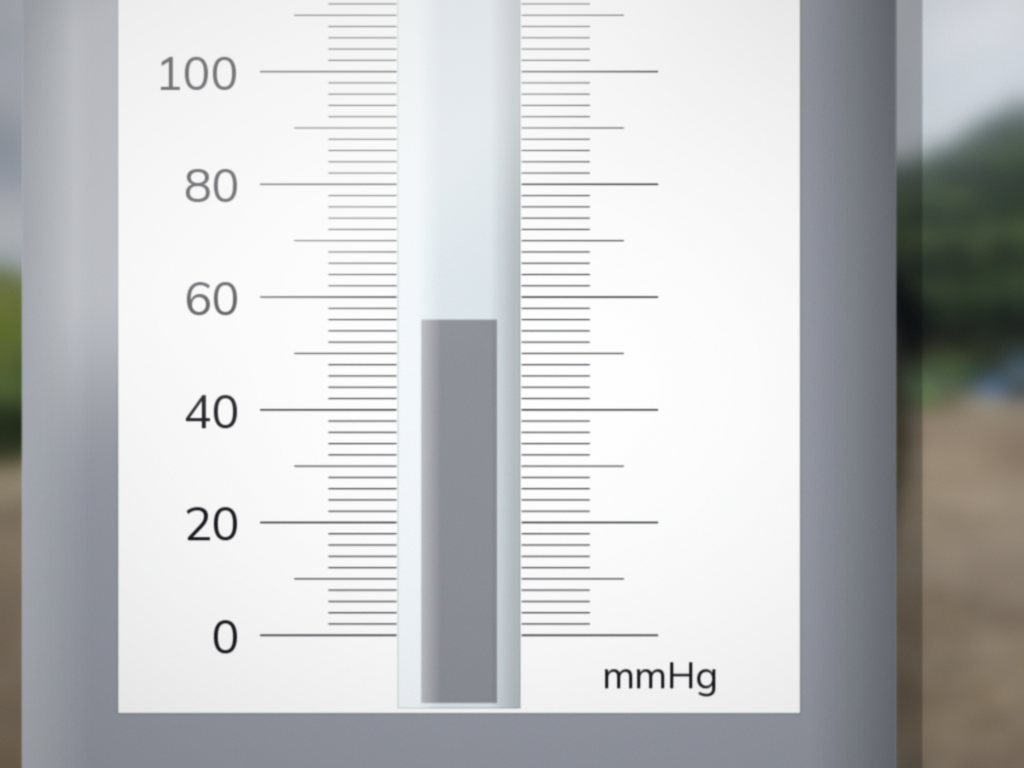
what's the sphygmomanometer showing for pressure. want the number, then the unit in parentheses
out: 56 (mmHg)
